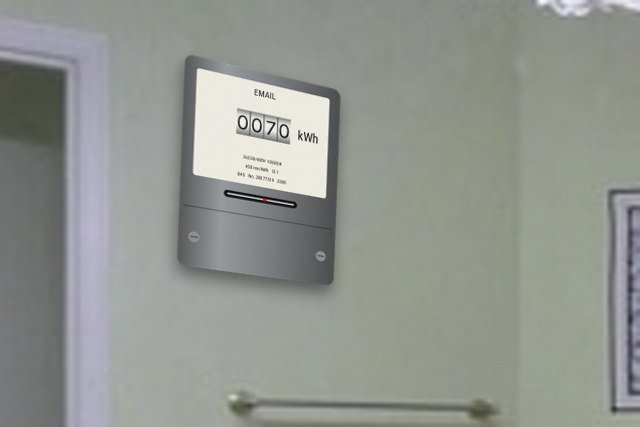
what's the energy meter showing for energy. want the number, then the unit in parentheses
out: 70 (kWh)
